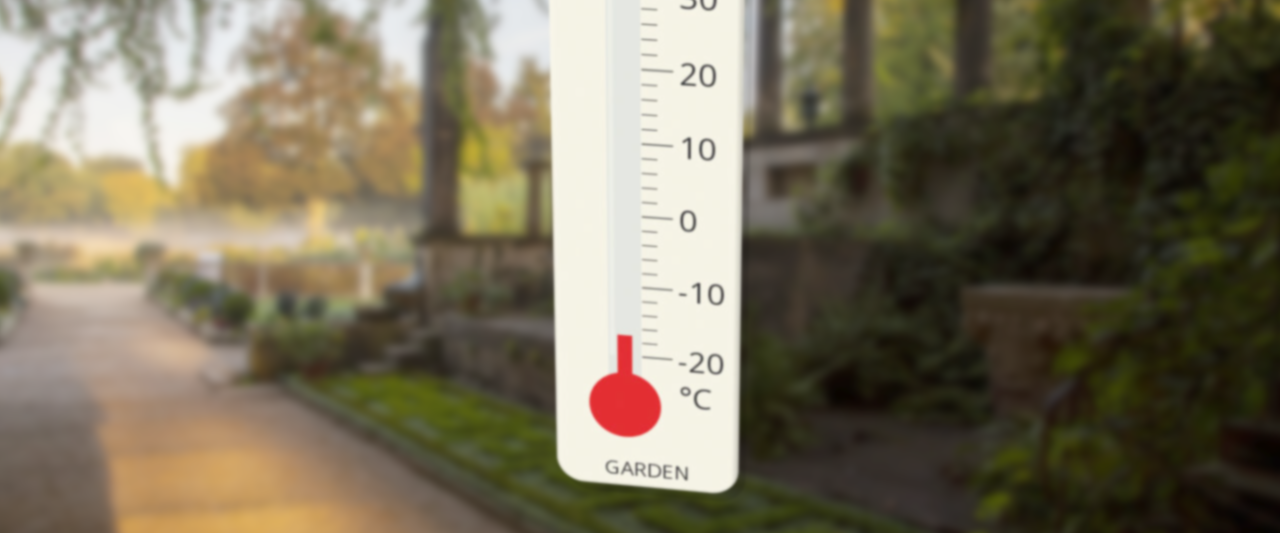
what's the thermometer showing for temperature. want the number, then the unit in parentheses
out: -17 (°C)
